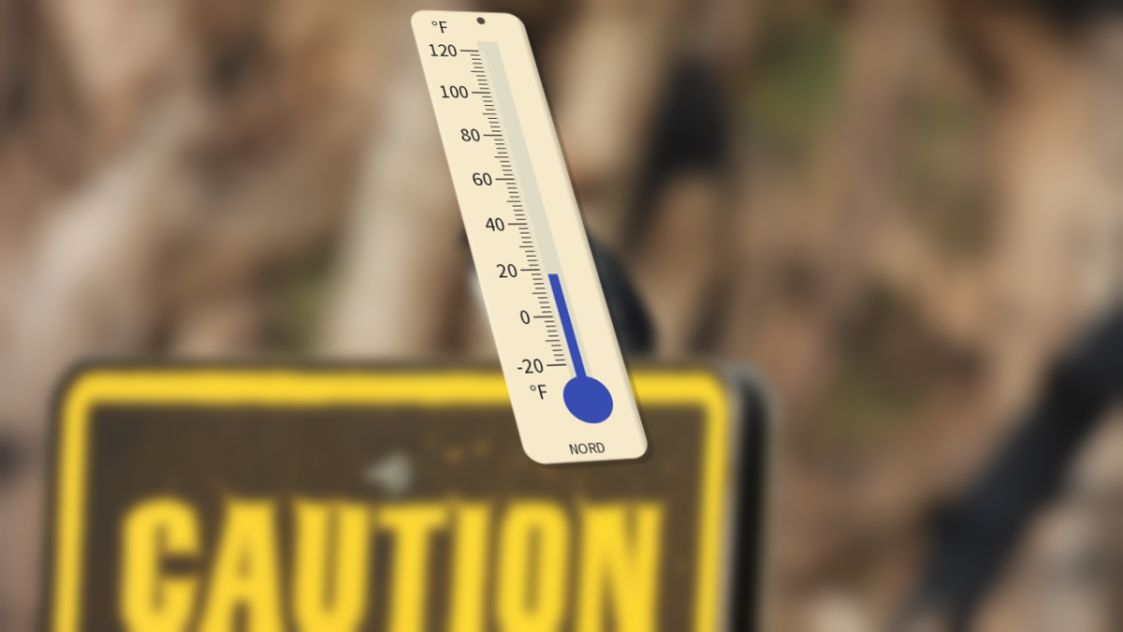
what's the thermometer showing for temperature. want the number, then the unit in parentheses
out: 18 (°F)
